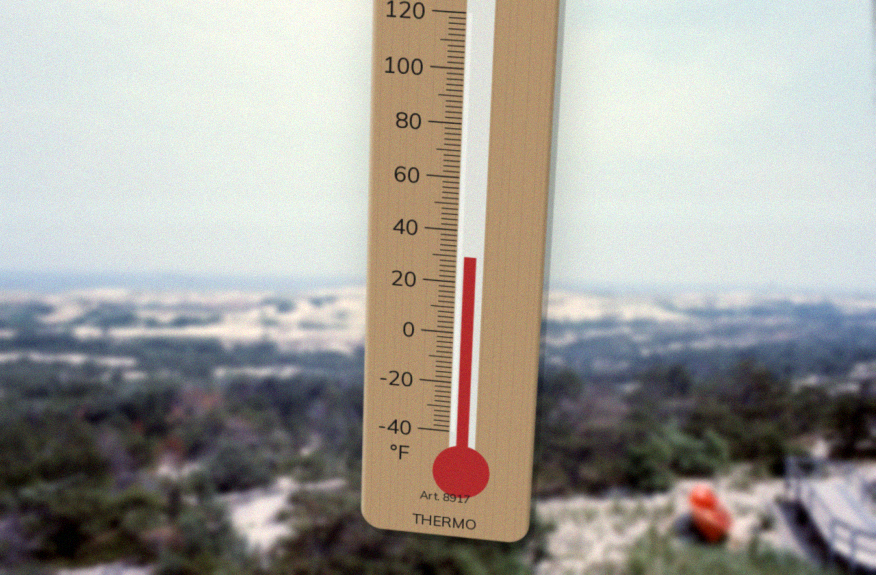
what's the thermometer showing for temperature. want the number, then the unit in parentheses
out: 30 (°F)
